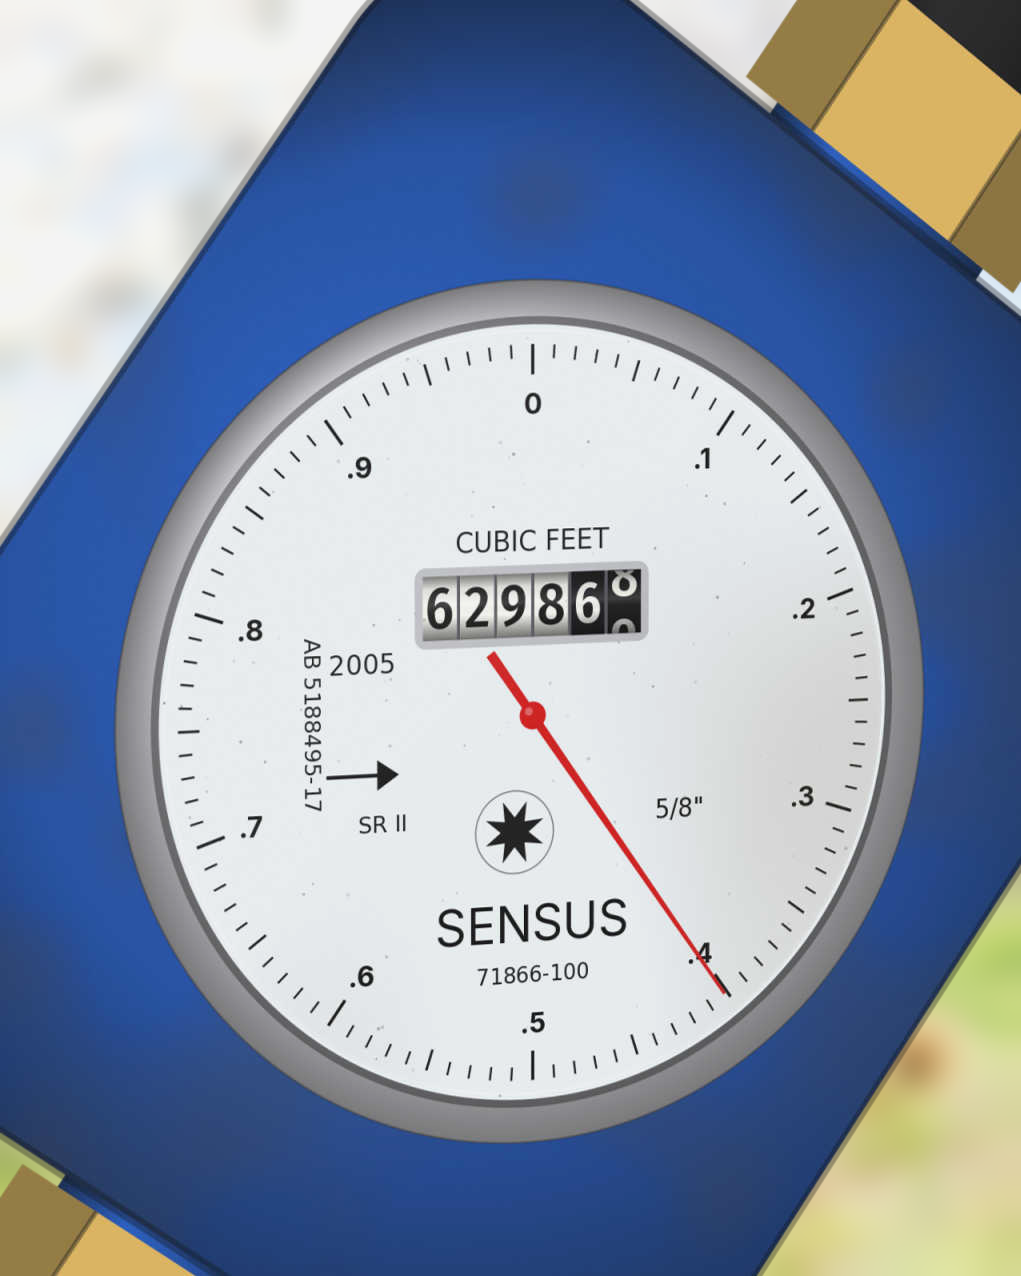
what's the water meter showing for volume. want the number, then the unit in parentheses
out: 629868.40 (ft³)
